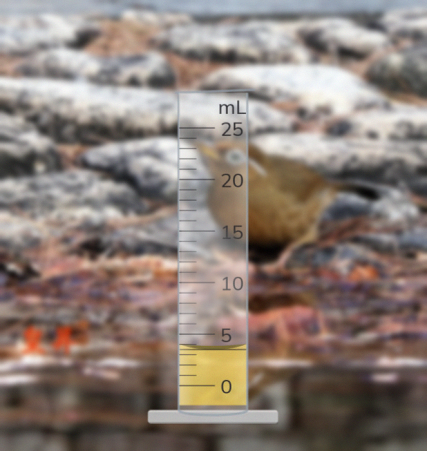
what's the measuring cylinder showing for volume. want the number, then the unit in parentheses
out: 3.5 (mL)
